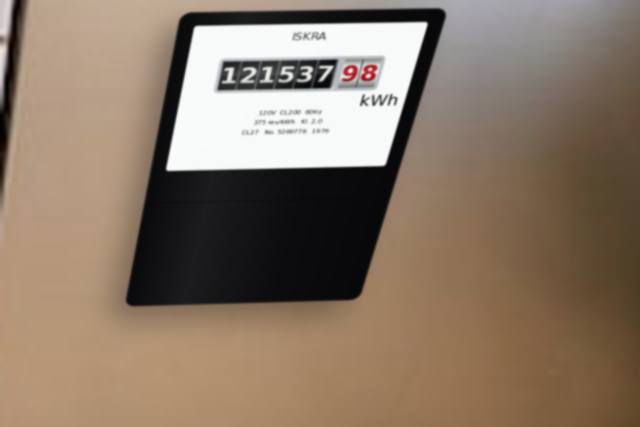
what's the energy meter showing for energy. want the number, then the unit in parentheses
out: 121537.98 (kWh)
